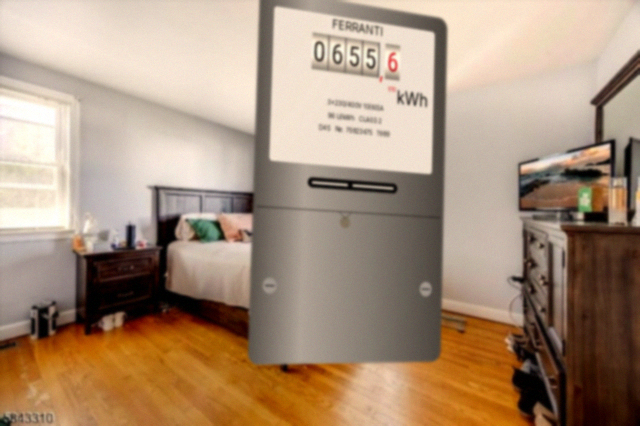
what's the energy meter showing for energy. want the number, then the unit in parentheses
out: 655.6 (kWh)
